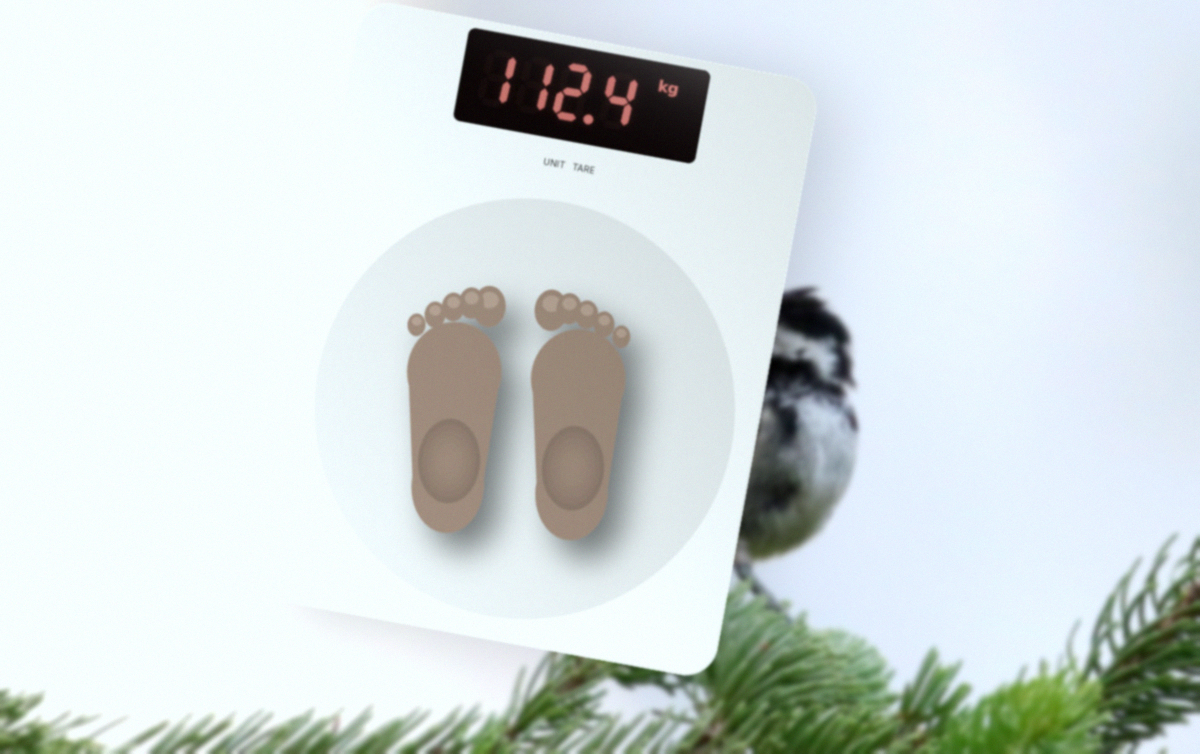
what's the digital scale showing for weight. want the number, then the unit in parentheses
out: 112.4 (kg)
